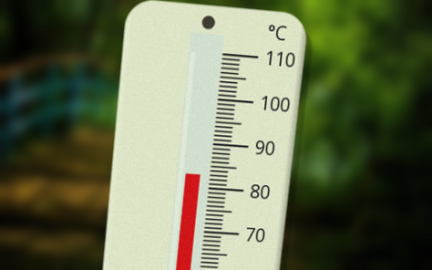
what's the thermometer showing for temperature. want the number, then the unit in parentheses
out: 83 (°C)
